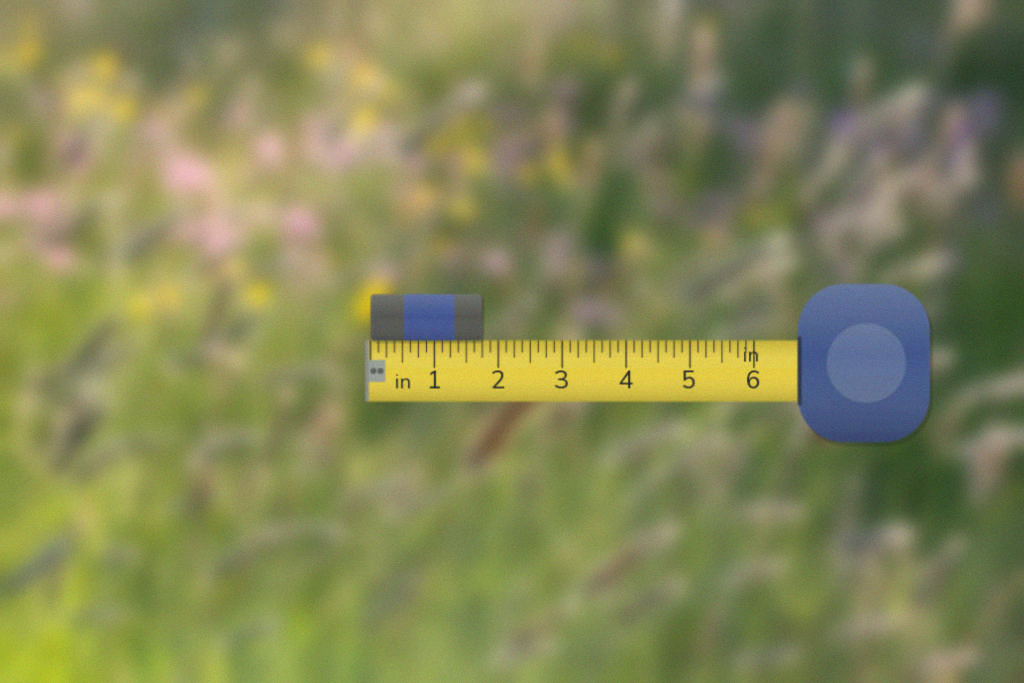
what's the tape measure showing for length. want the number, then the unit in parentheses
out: 1.75 (in)
